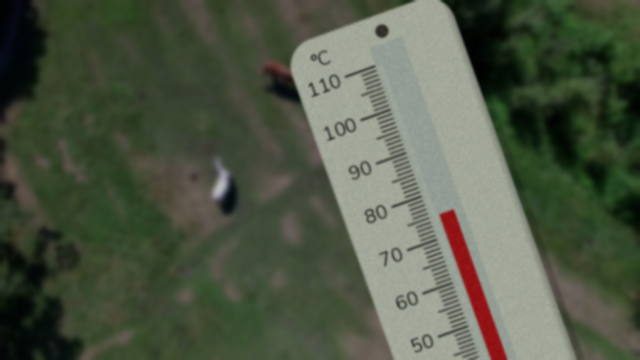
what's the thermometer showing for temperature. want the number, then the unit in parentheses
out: 75 (°C)
